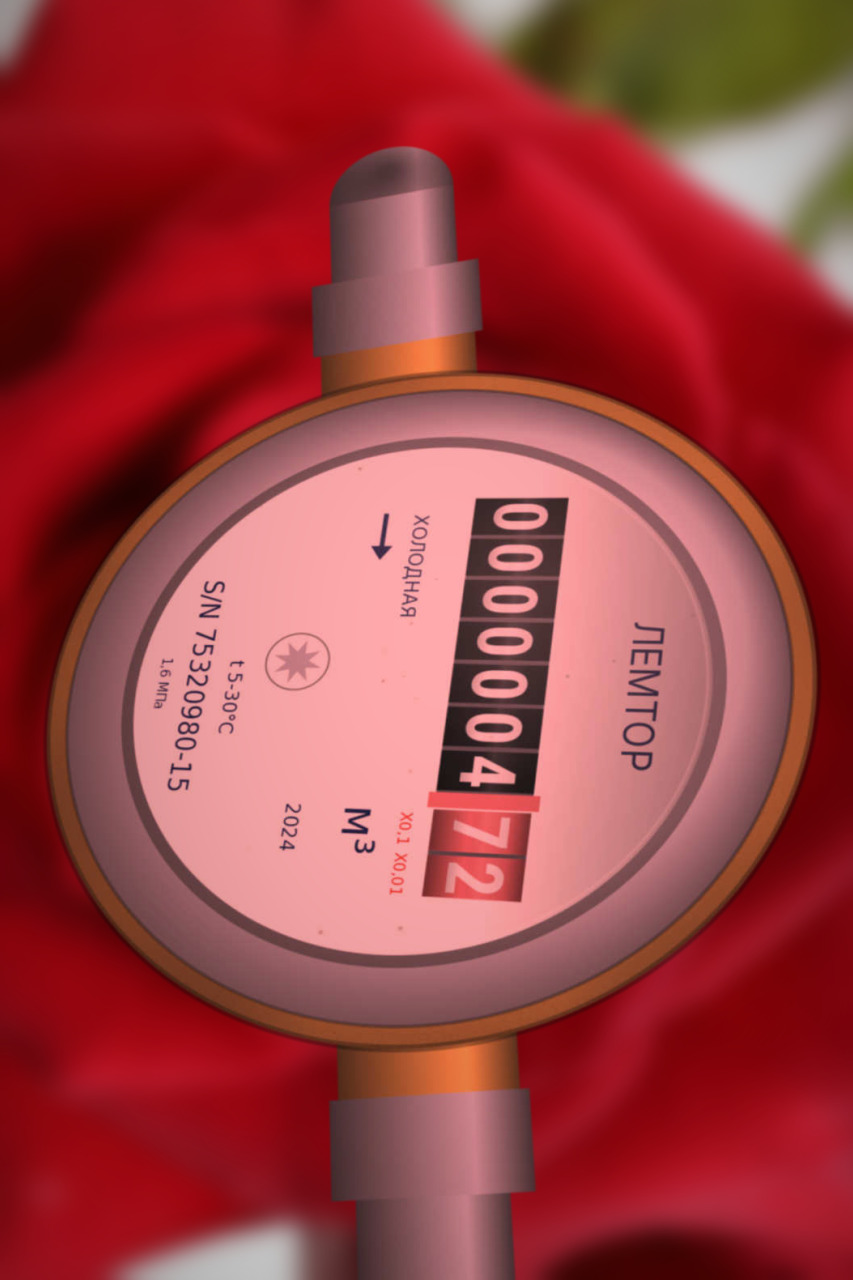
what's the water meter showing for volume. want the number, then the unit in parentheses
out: 4.72 (m³)
